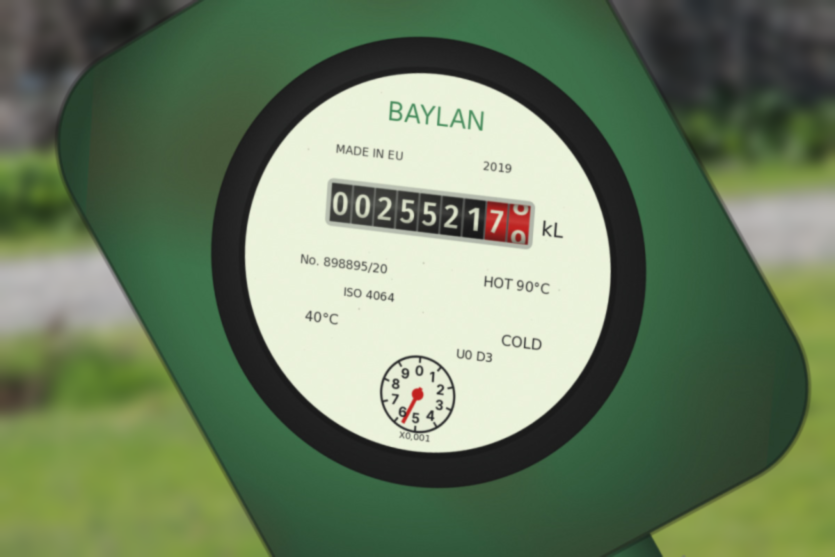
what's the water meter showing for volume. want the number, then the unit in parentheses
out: 25521.785 (kL)
